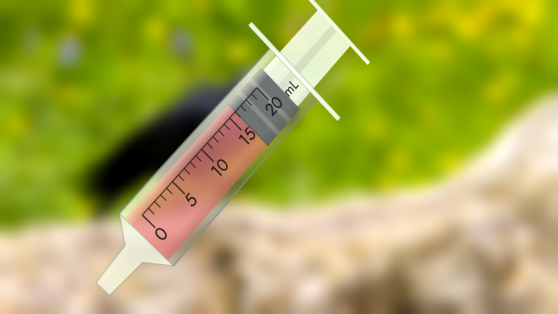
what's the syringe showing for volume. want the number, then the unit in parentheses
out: 16 (mL)
